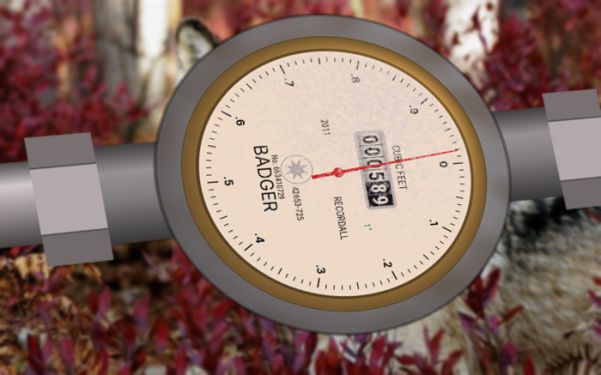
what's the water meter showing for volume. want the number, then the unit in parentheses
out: 588.98 (ft³)
